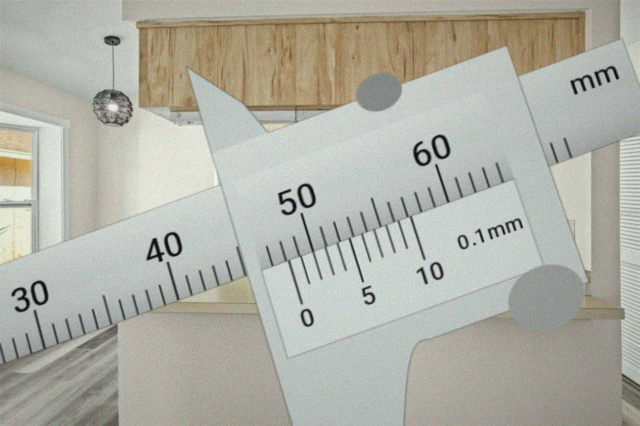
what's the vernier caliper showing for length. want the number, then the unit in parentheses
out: 48.2 (mm)
